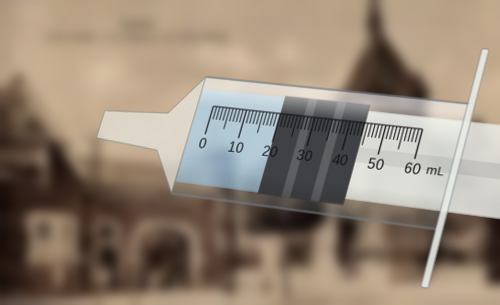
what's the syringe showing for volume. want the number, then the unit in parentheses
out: 20 (mL)
